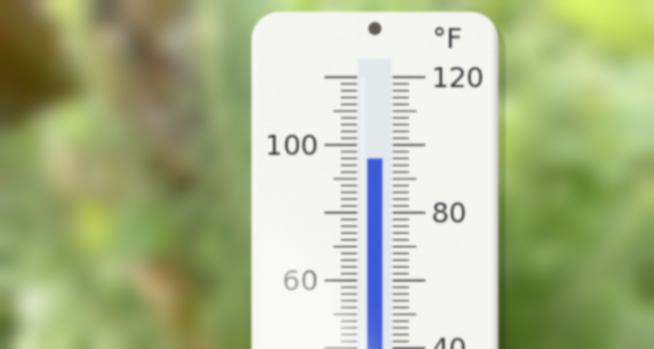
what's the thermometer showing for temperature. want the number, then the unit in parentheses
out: 96 (°F)
